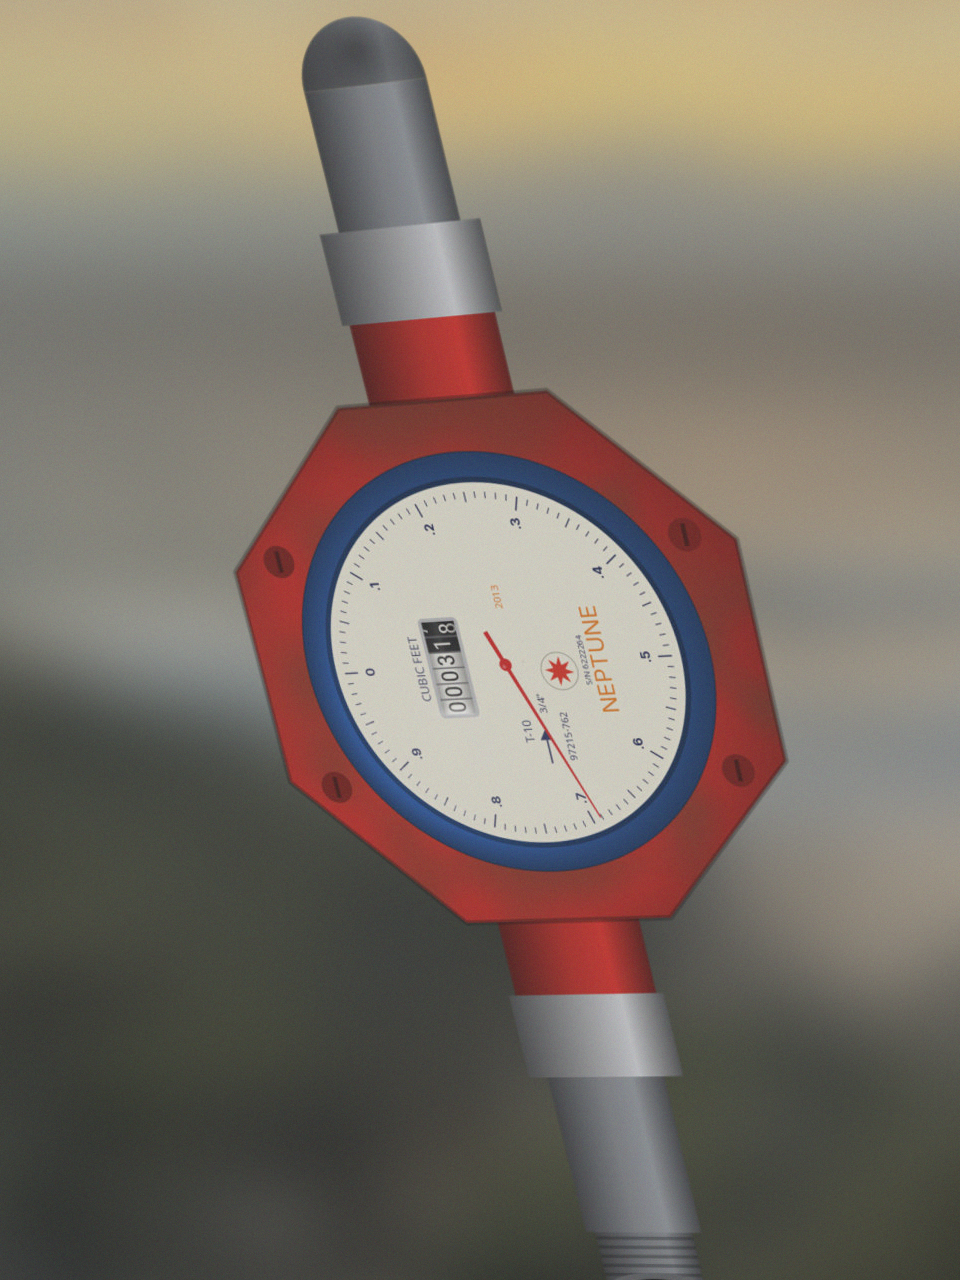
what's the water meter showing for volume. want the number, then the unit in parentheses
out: 317.69 (ft³)
